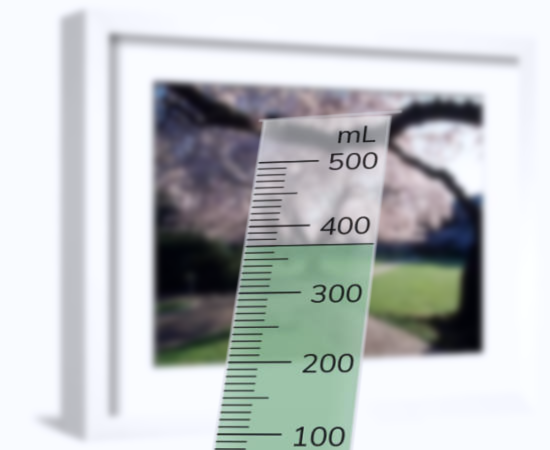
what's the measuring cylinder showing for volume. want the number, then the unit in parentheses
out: 370 (mL)
